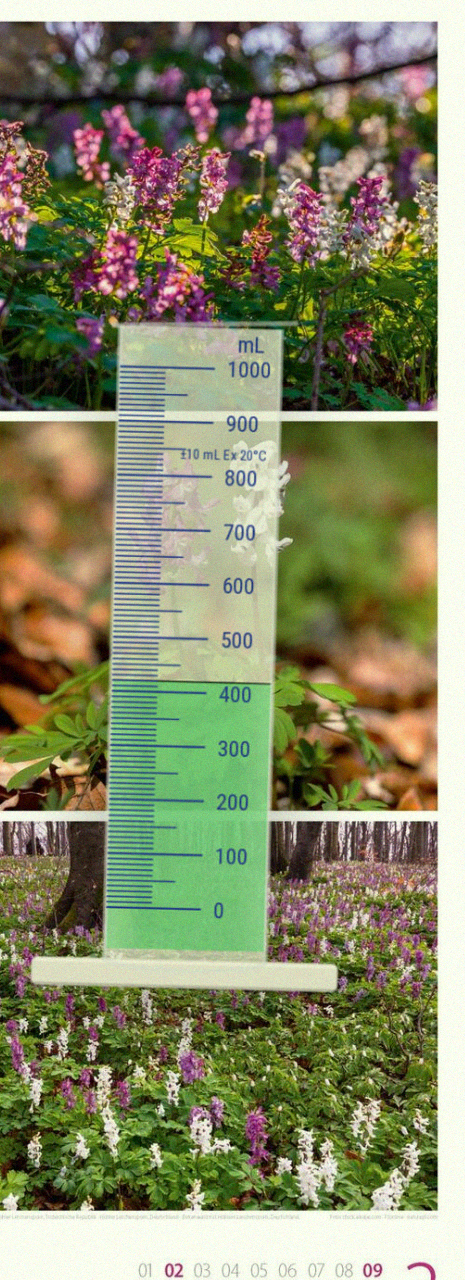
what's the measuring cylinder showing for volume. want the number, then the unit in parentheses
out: 420 (mL)
